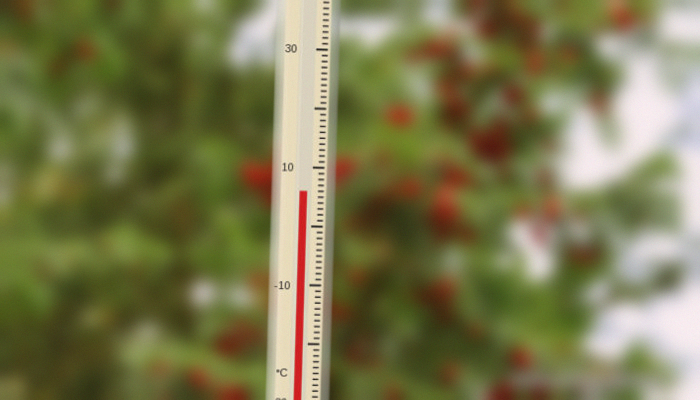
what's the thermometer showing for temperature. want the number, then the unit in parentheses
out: 6 (°C)
